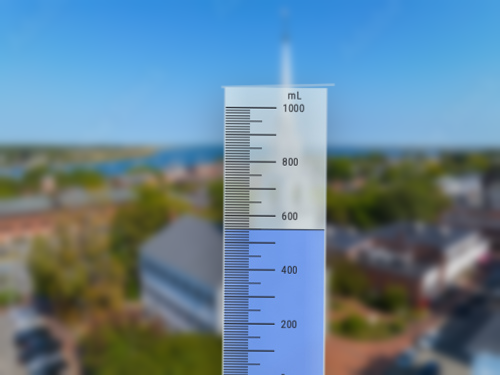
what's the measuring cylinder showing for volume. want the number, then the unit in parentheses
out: 550 (mL)
